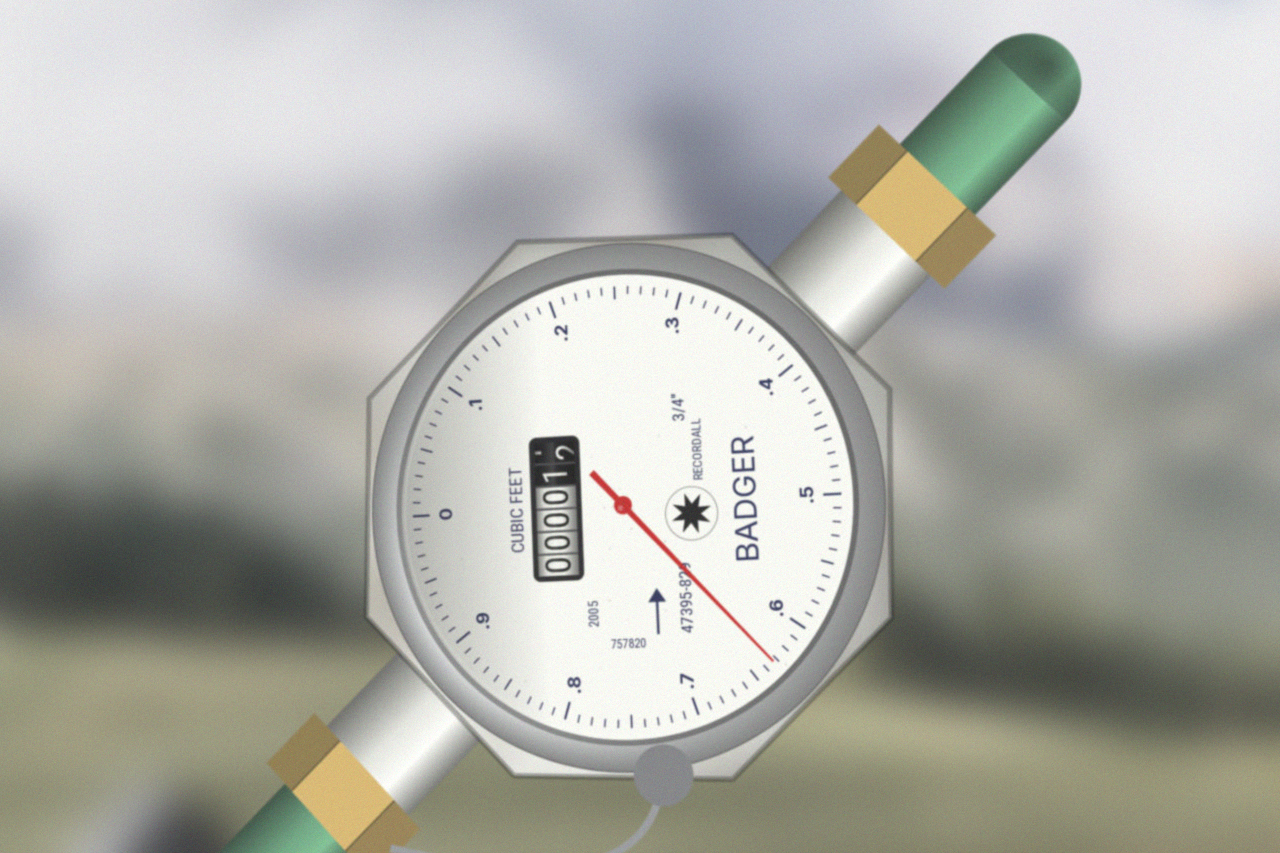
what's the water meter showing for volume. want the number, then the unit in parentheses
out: 11.63 (ft³)
